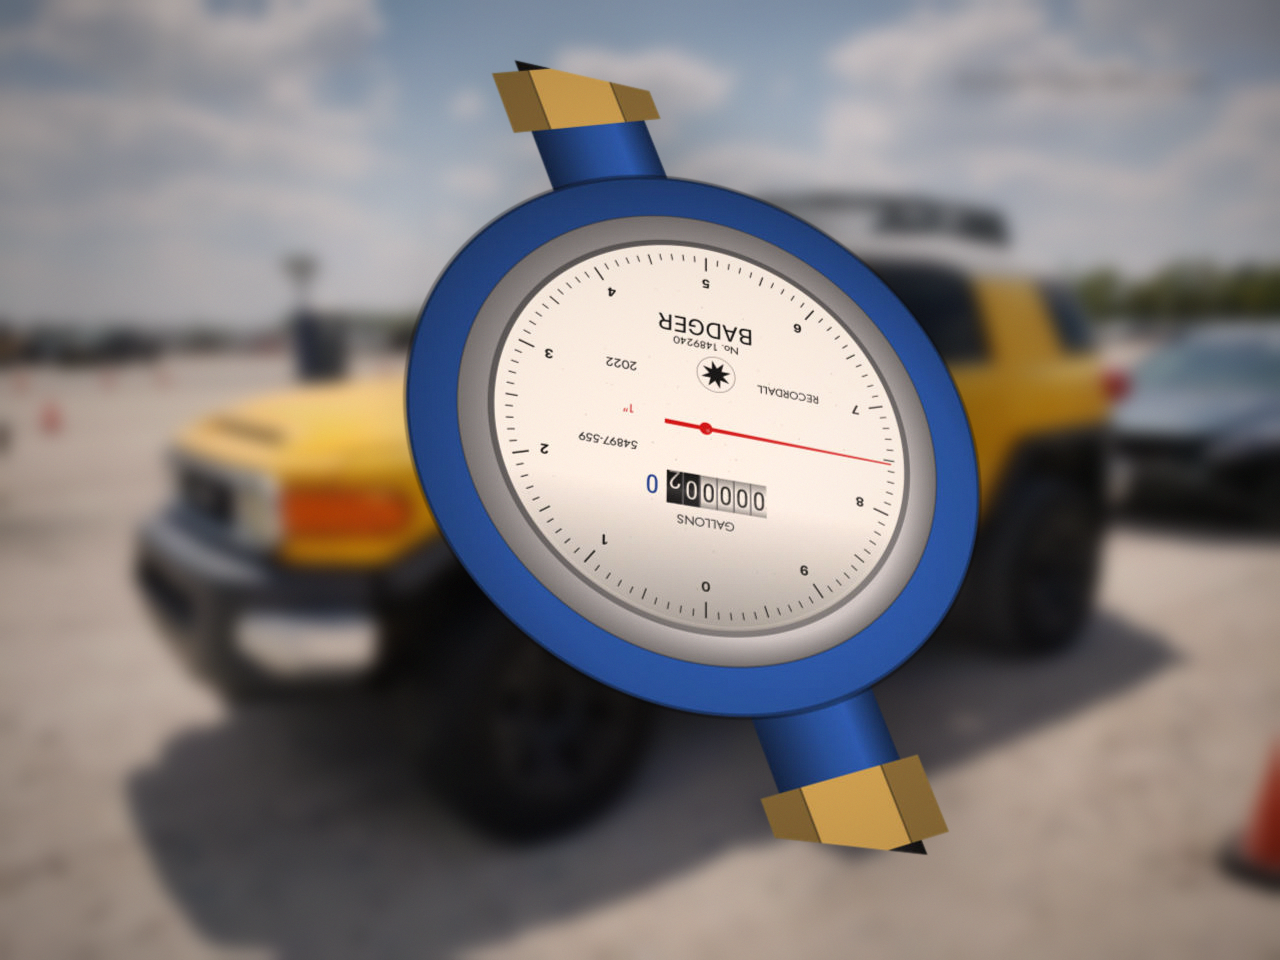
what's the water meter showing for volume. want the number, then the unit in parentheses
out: 17.5 (gal)
